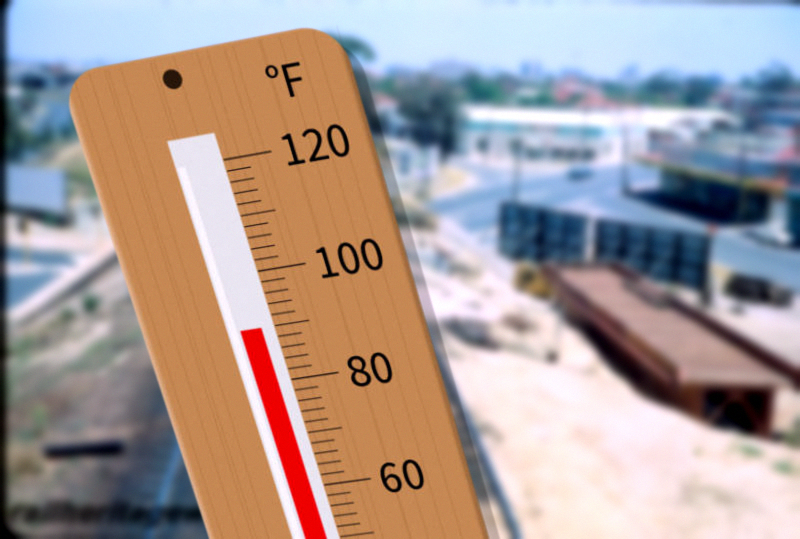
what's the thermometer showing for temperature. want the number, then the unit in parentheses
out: 90 (°F)
